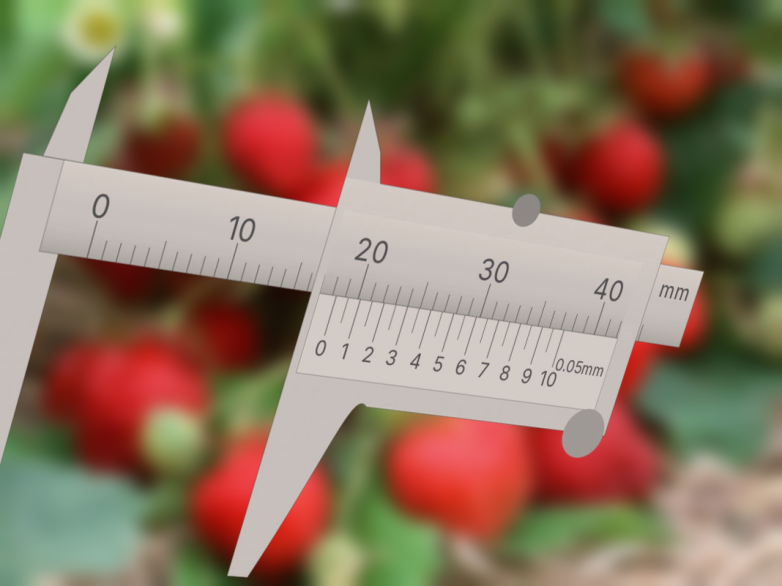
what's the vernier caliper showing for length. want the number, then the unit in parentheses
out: 18.3 (mm)
